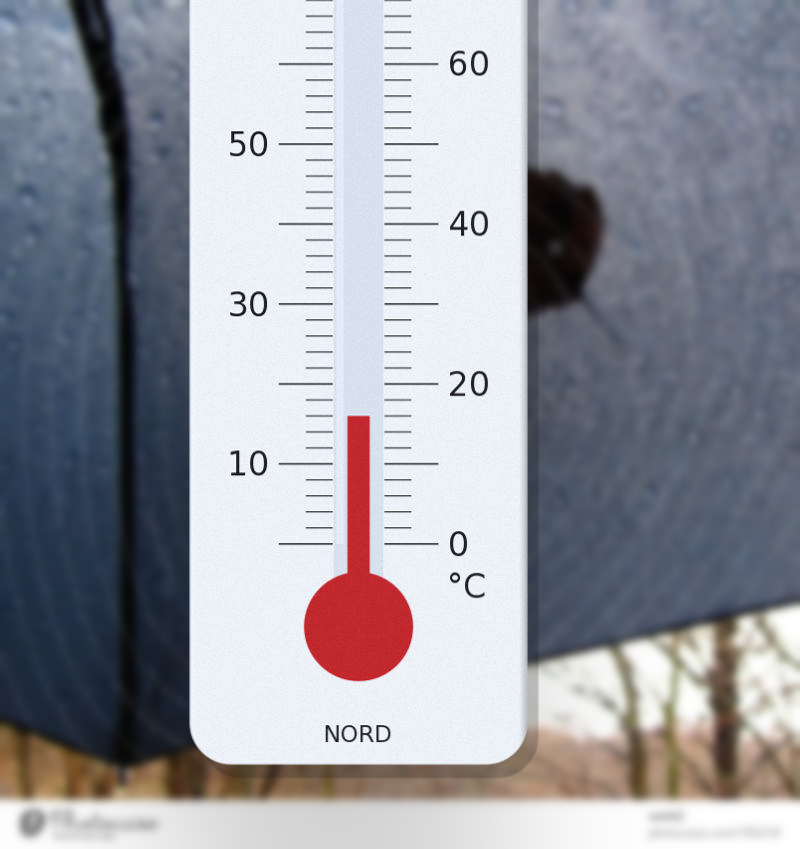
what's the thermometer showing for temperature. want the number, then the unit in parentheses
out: 16 (°C)
